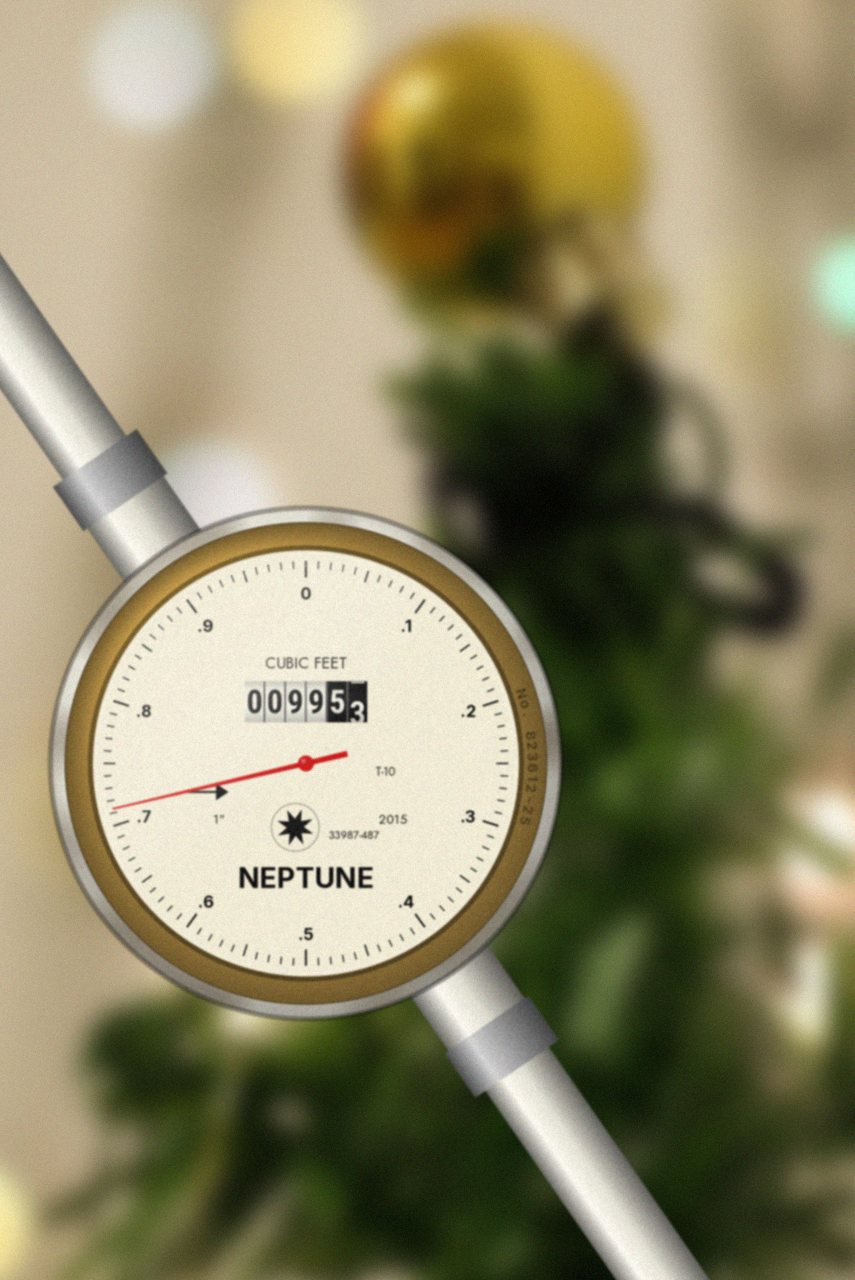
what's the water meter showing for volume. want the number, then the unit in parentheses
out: 9952.71 (ft³)
